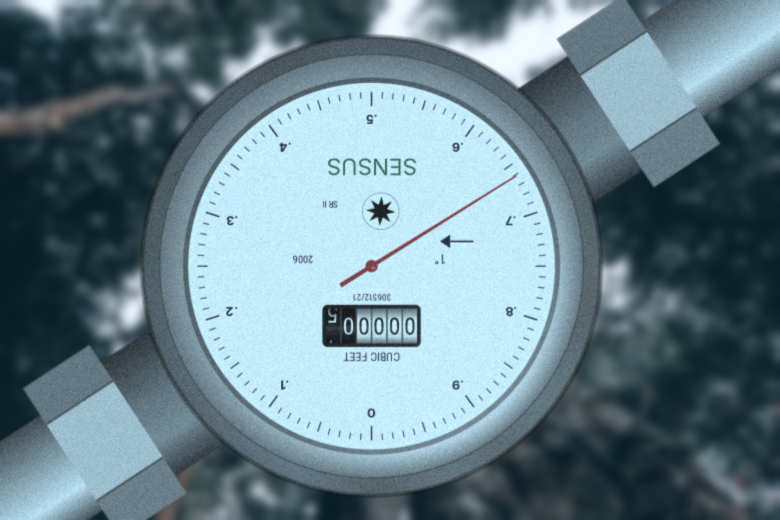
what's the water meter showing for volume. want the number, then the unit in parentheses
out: 4.66 (ft³)
